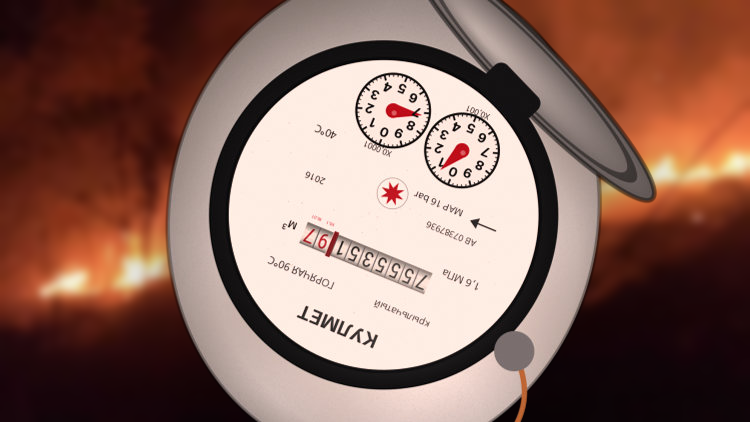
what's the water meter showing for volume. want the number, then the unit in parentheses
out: 7555351.9707 (m³)
